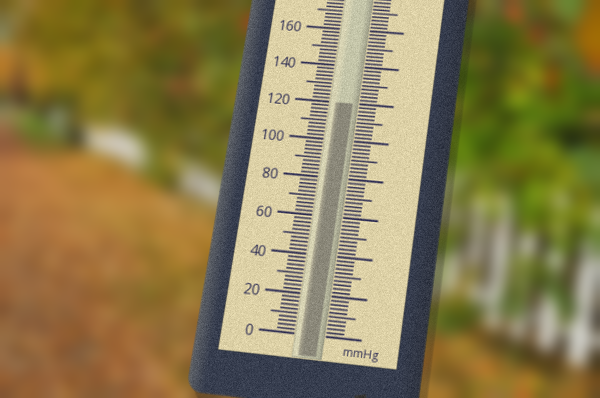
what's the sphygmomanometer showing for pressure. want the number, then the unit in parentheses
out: 120 (mmHg)
